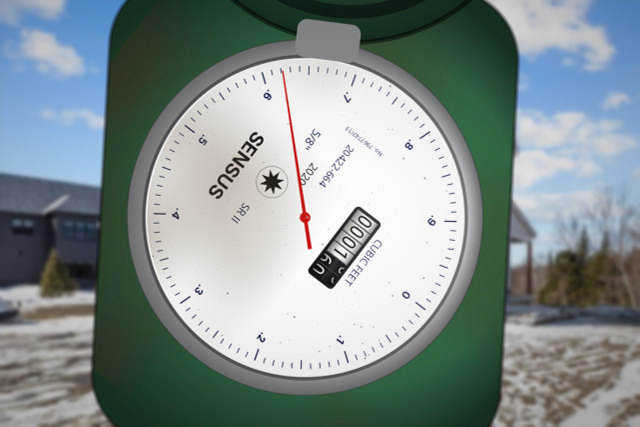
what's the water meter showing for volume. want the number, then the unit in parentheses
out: 159.62 (ft³)
